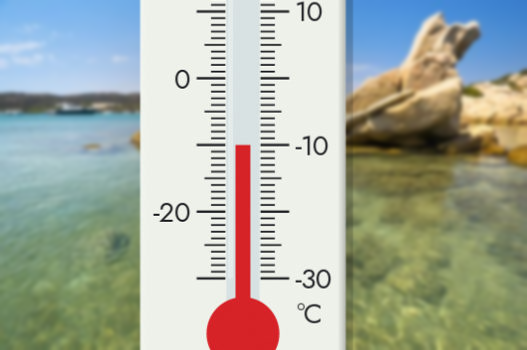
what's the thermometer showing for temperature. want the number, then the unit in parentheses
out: -10 (°C)
